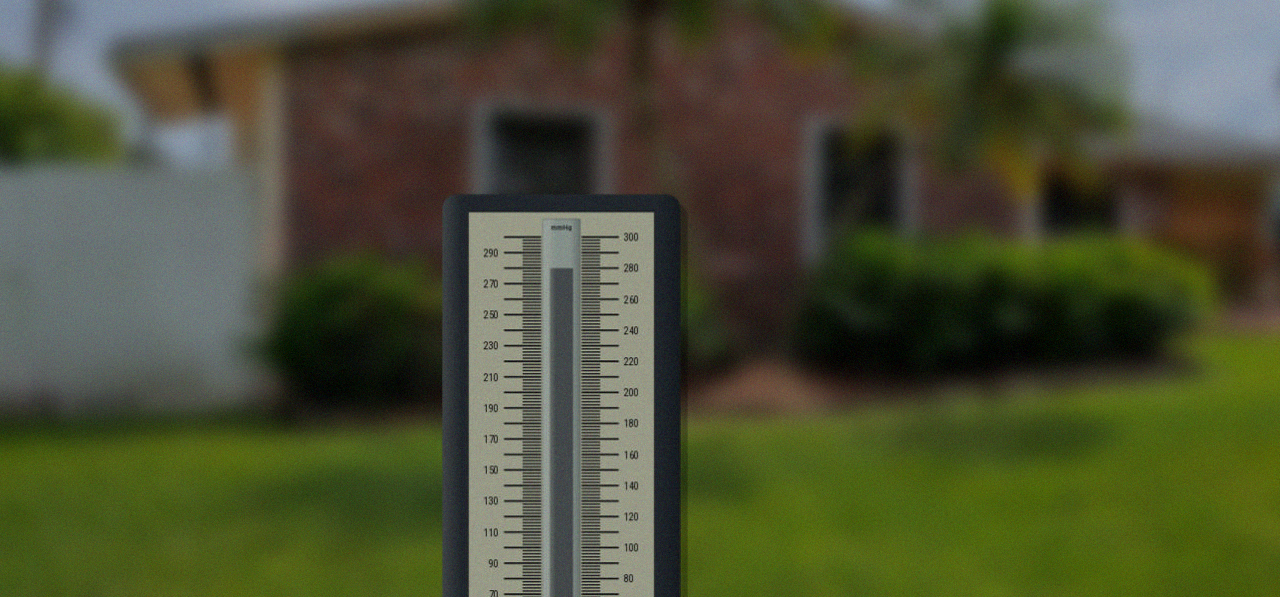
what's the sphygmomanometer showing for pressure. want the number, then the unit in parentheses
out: 280 (mmHg)
